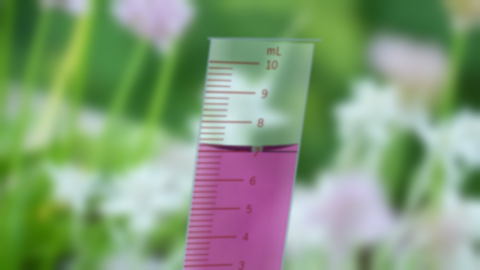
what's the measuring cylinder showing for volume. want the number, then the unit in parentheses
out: 7 (mL)
